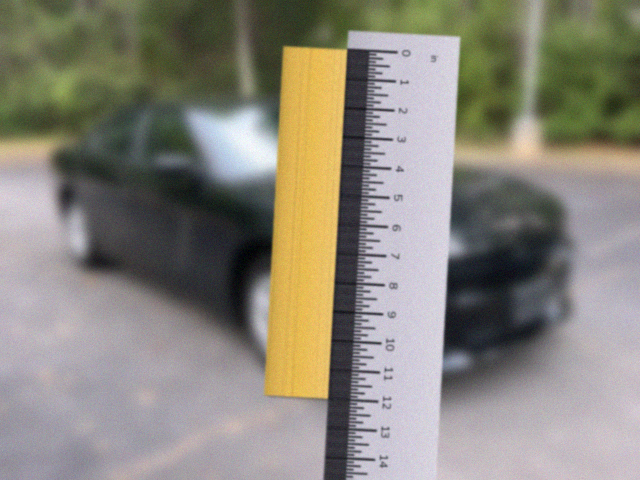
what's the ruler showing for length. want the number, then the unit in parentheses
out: 12 (in)
